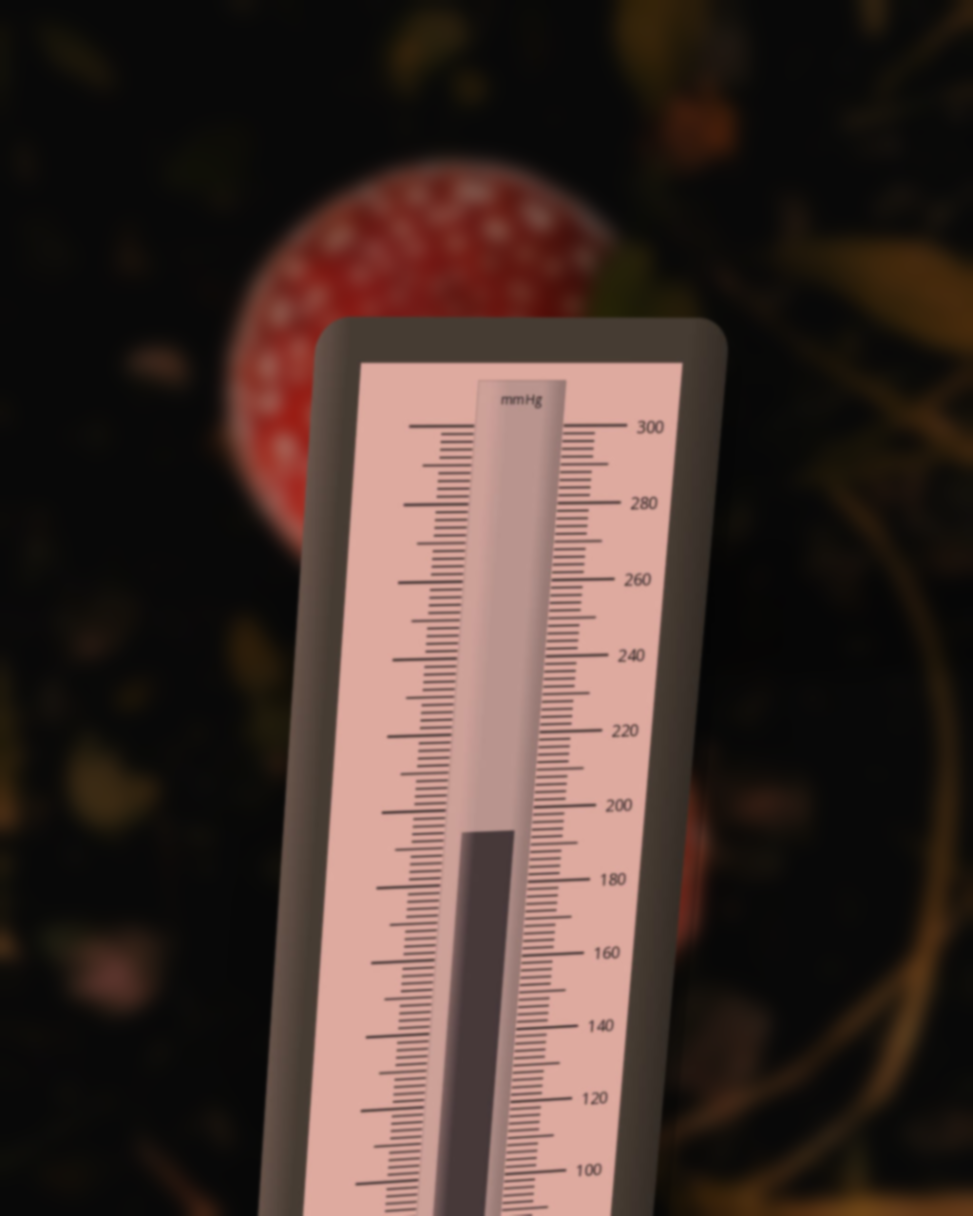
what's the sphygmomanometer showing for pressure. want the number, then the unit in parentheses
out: 194 (mmHg)
